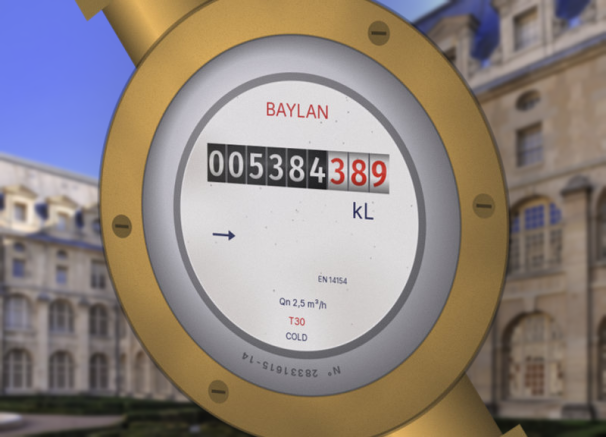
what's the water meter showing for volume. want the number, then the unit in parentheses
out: 5384.389 (kL)
